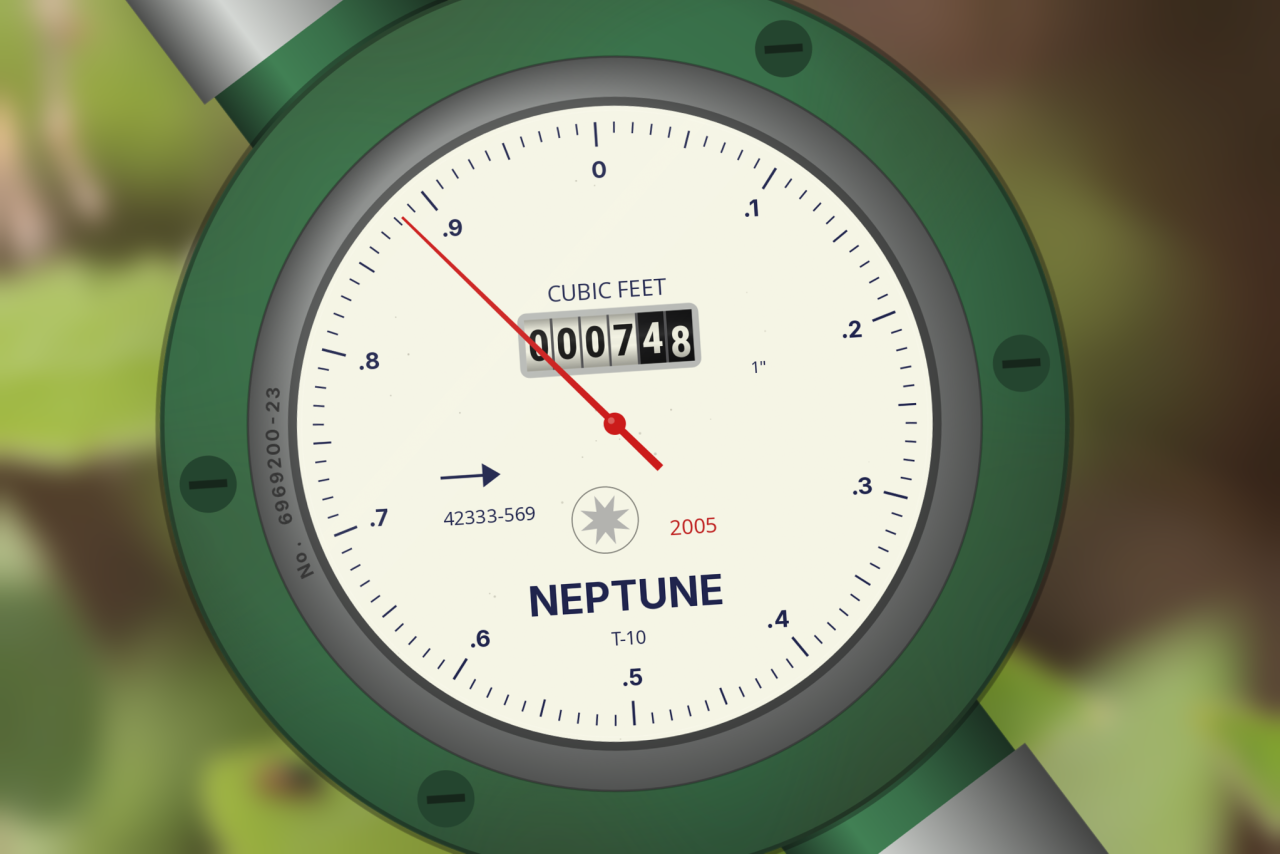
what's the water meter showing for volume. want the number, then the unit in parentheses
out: 747.88 (ft³)
